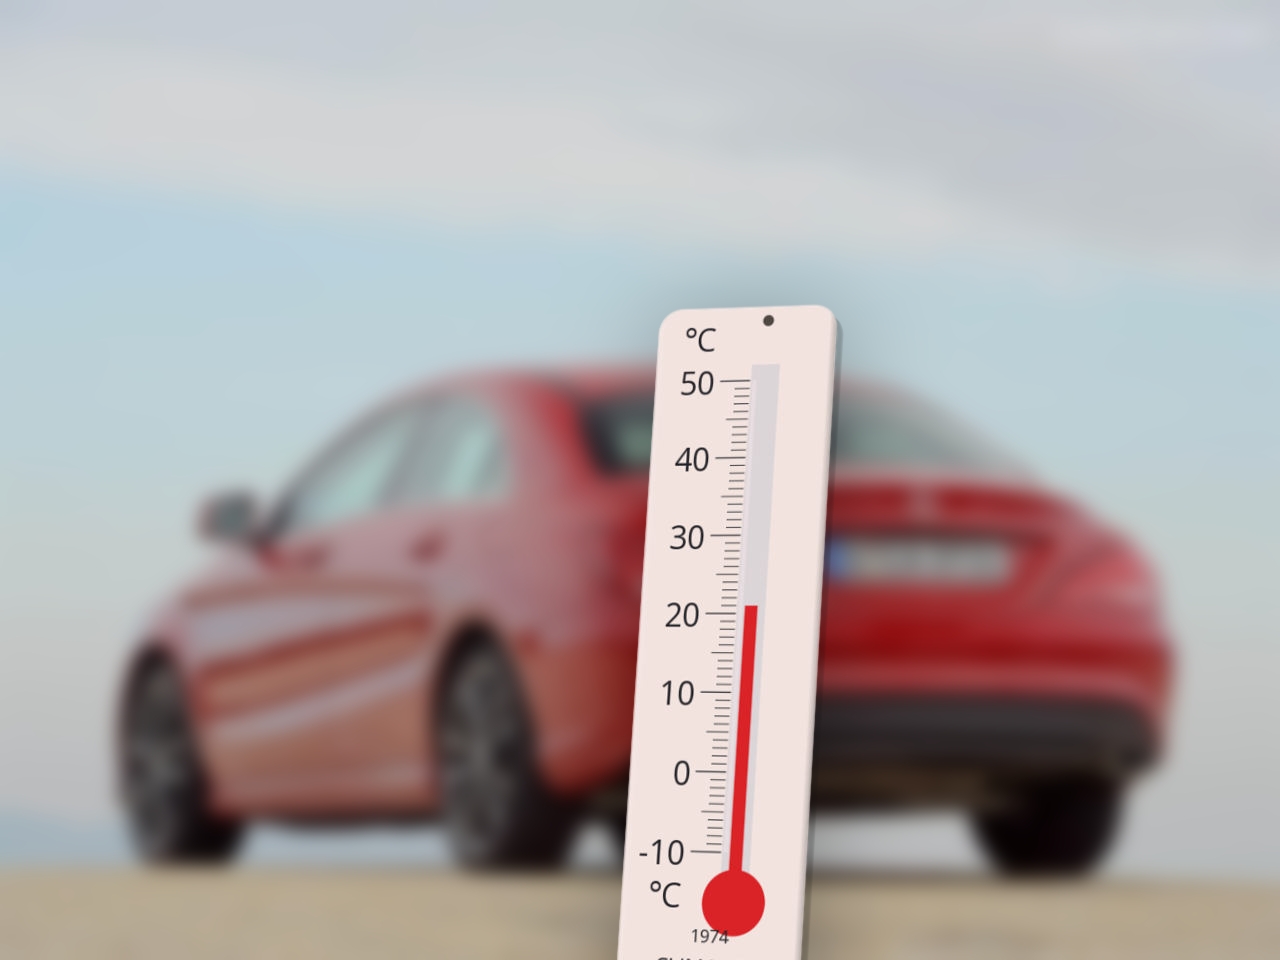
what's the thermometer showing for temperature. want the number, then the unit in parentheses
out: 21 (°C)
